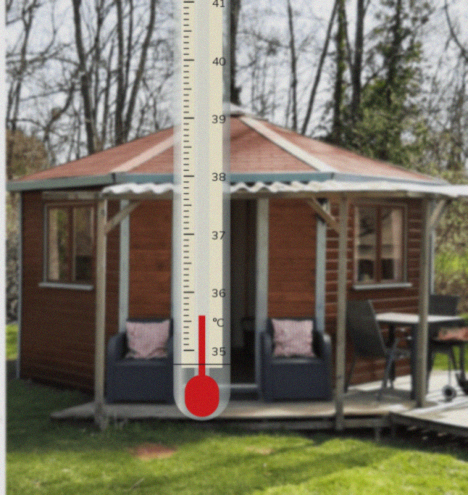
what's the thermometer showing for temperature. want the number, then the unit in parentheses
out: 35.6 (°C)
